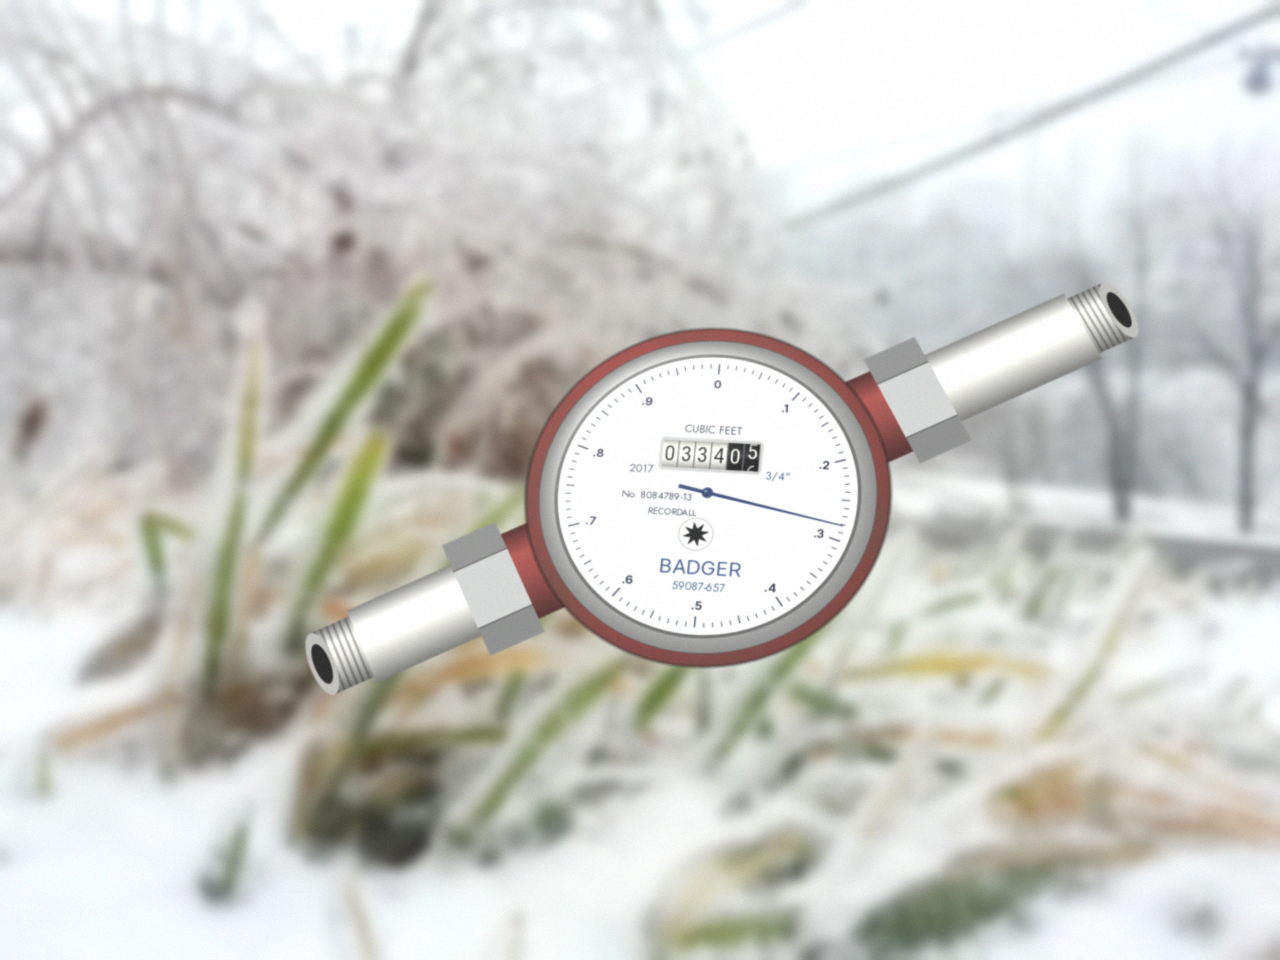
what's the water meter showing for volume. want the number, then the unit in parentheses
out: 33405.28 (ft³)
